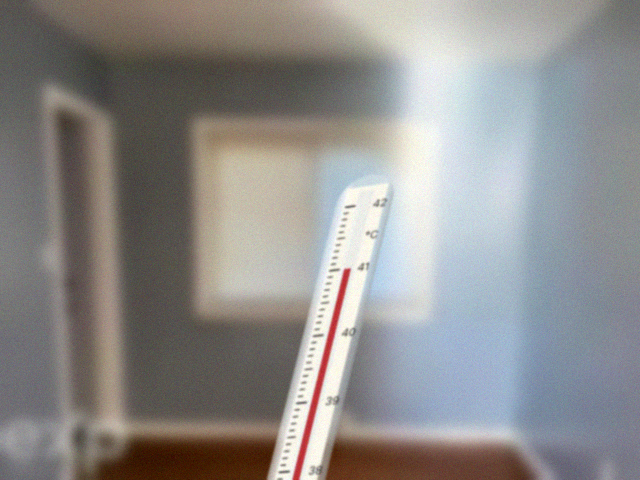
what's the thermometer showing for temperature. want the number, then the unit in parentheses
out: 41 (°C)
